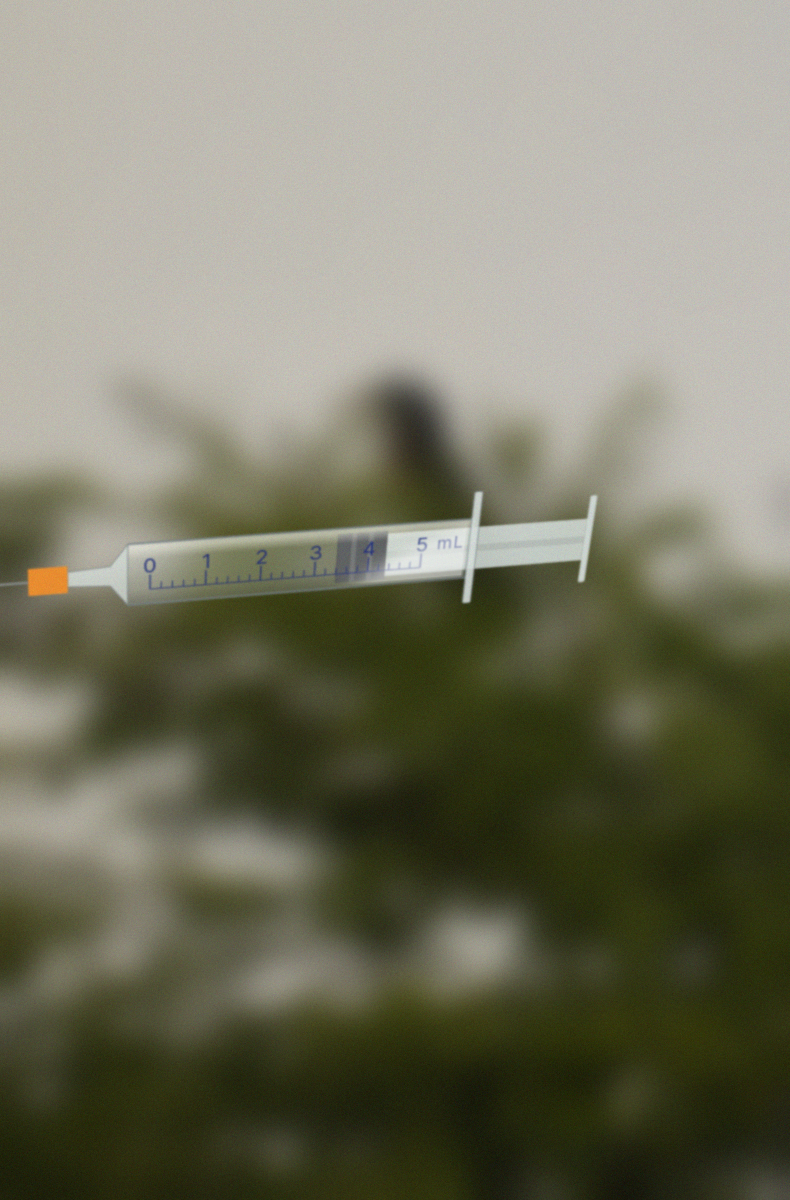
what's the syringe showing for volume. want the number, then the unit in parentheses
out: 3.4 (mL)
